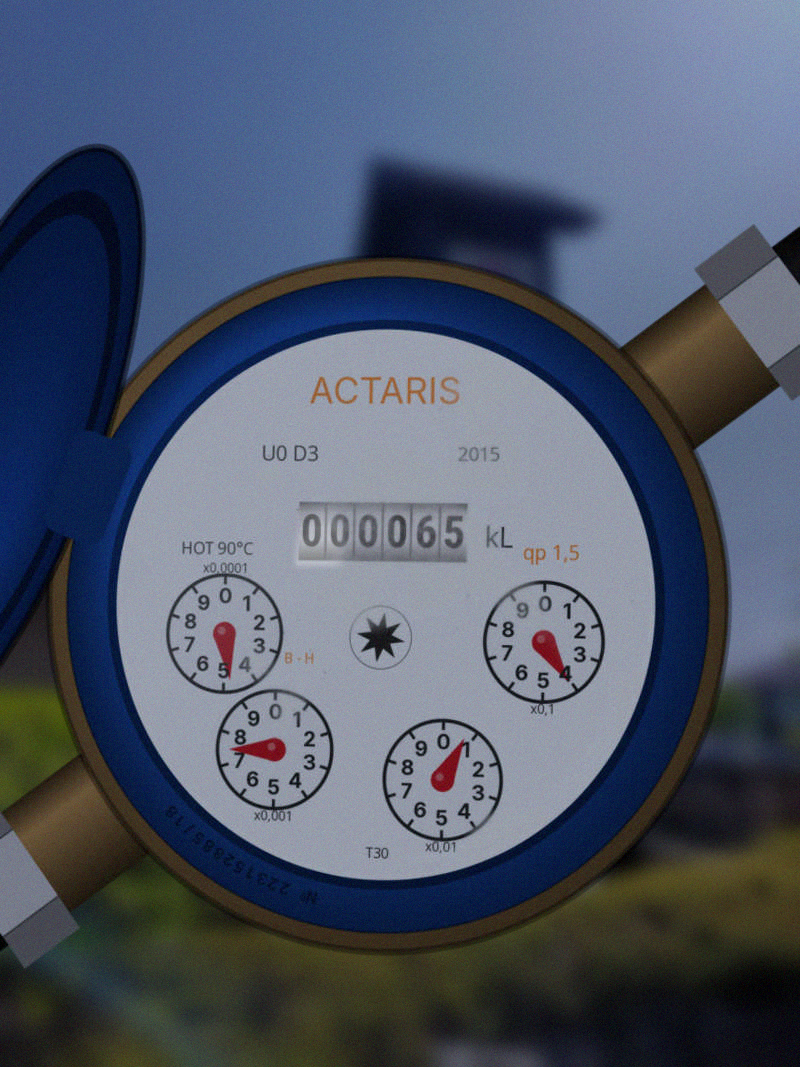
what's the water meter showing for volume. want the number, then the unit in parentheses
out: 65.4074 (kL)
